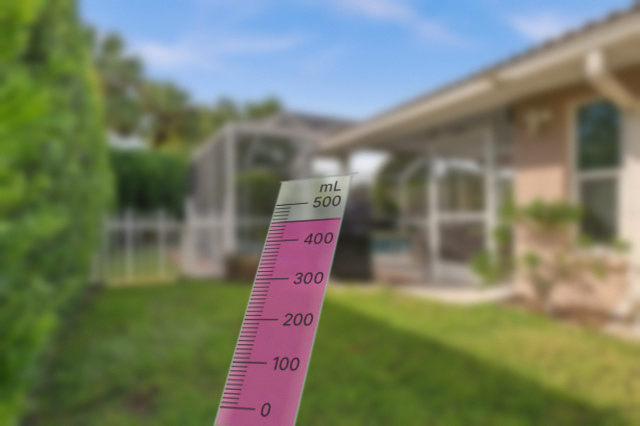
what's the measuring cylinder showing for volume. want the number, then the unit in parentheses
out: 450 (mL)
